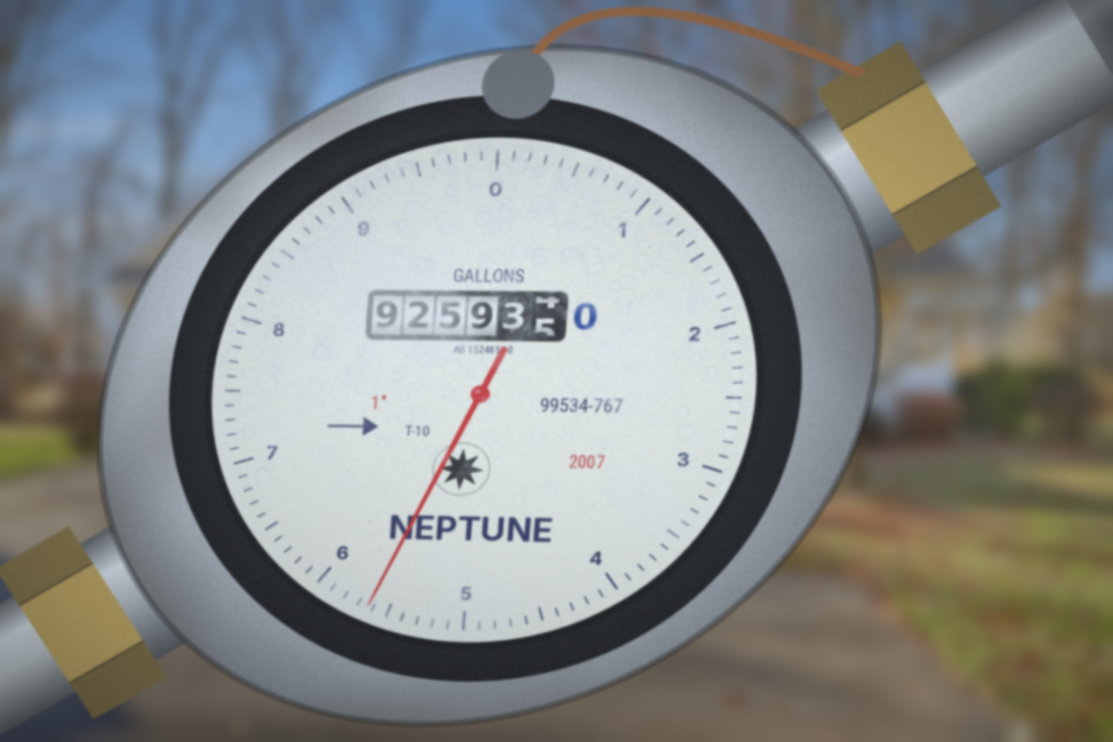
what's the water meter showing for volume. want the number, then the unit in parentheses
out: 9259345.6 (gal)
